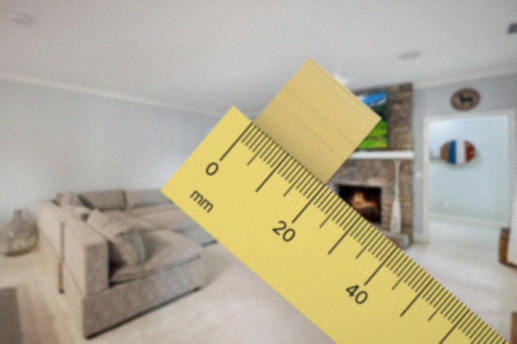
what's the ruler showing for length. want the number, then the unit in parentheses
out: 20 (mm)
